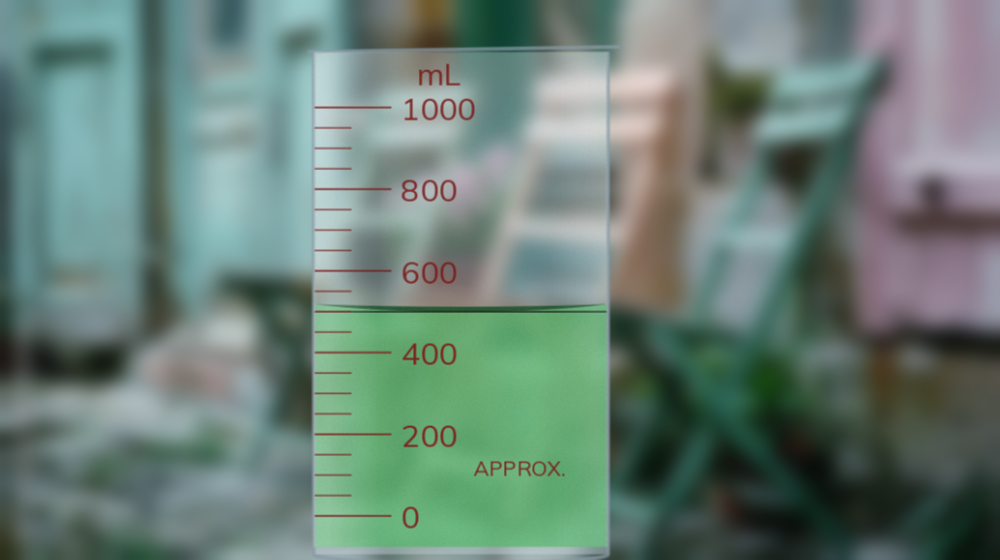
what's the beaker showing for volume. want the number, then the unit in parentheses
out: 500 (mL)
